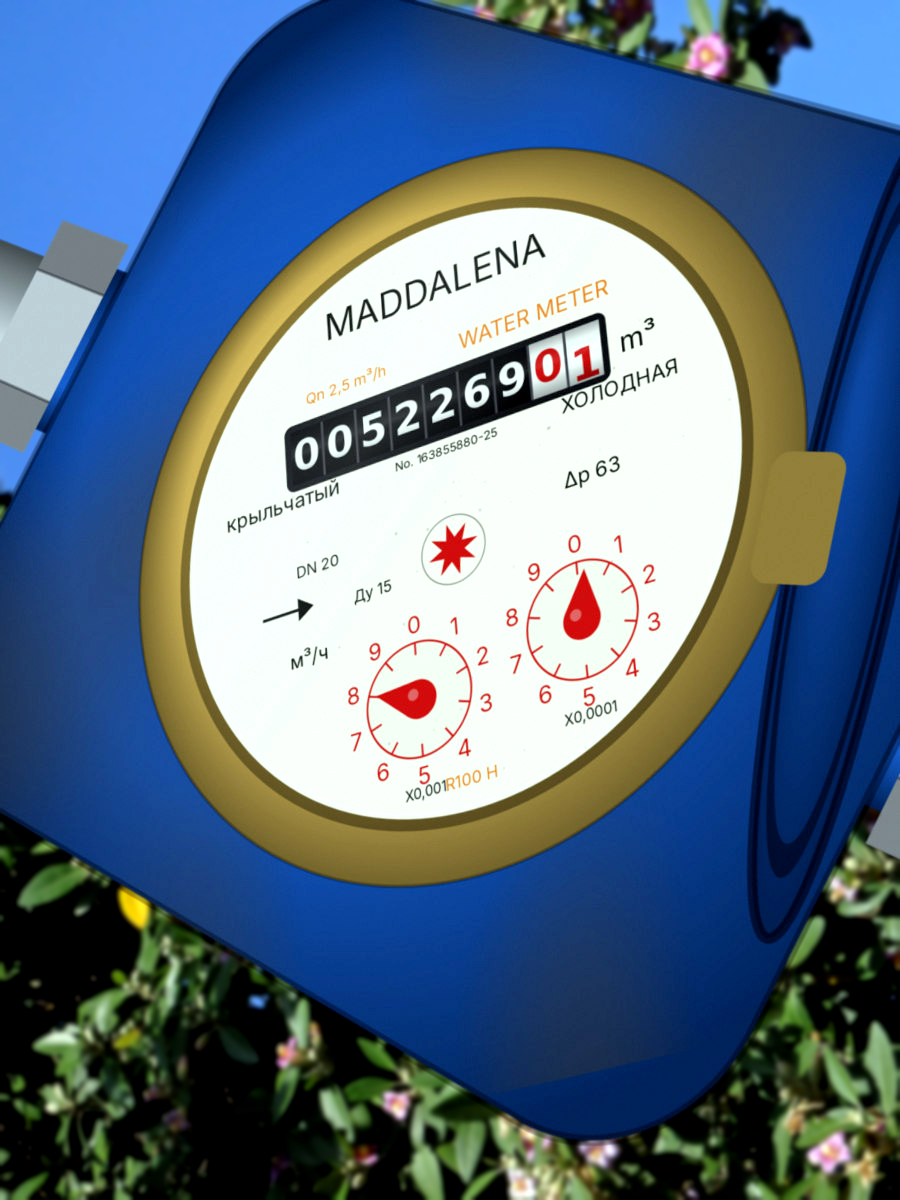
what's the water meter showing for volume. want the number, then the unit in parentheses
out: 52269.0080 (m³)
